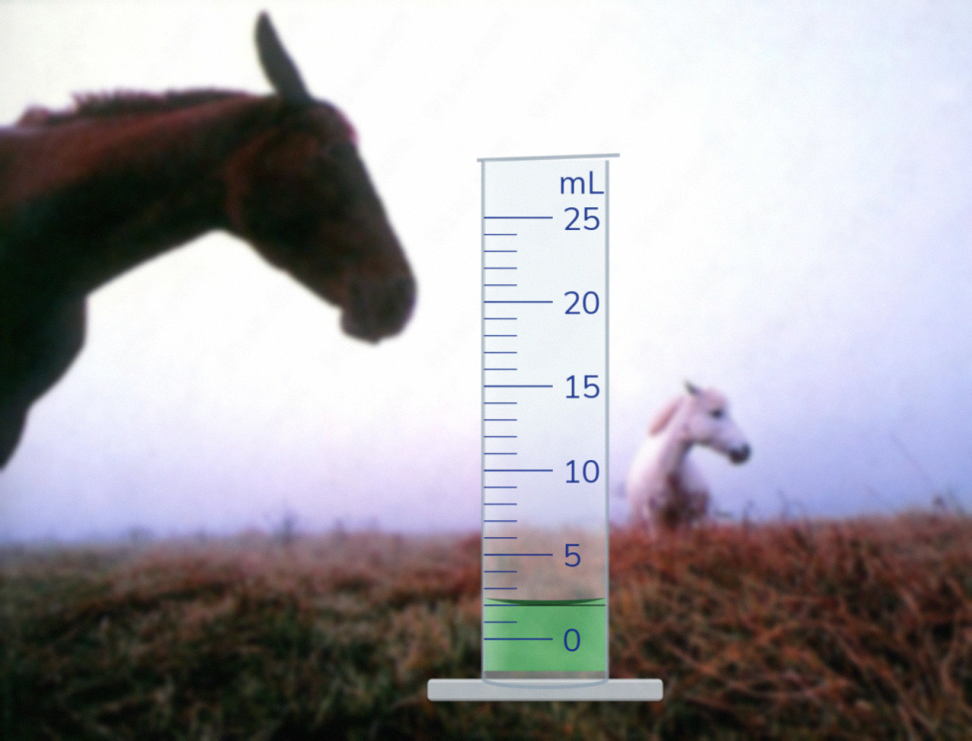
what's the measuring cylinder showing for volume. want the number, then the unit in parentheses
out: 2 (mL)
